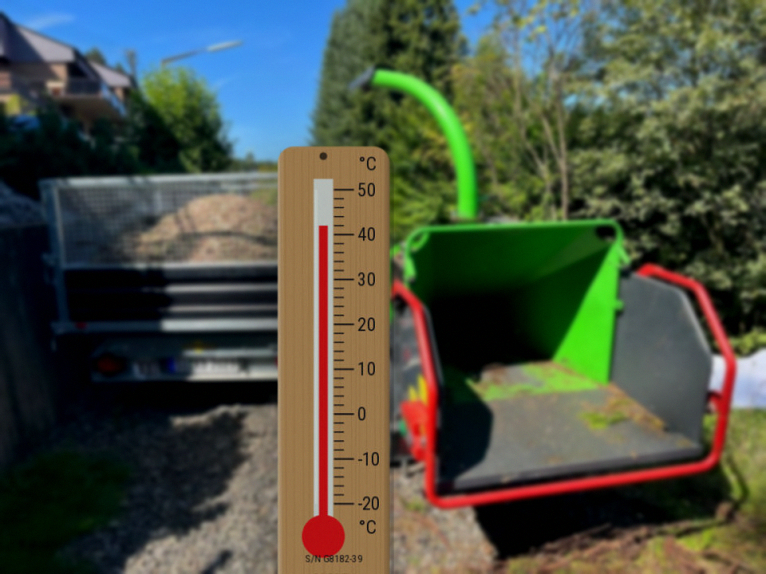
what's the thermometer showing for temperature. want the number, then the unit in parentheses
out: 42 (°C)
